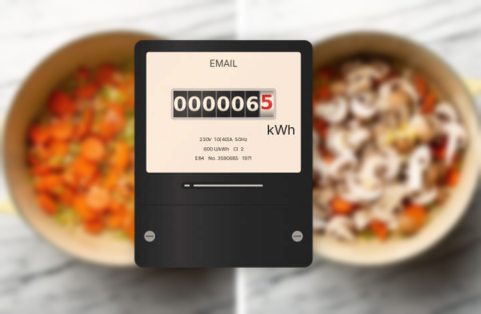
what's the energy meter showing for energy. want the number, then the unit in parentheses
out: 6.5 (kWh)
